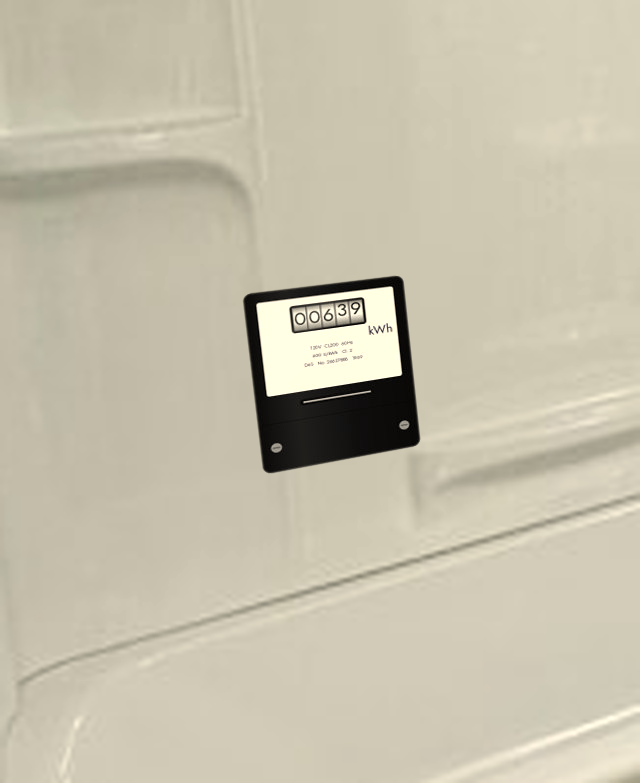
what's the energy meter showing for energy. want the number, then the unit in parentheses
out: 639 (kWh)
